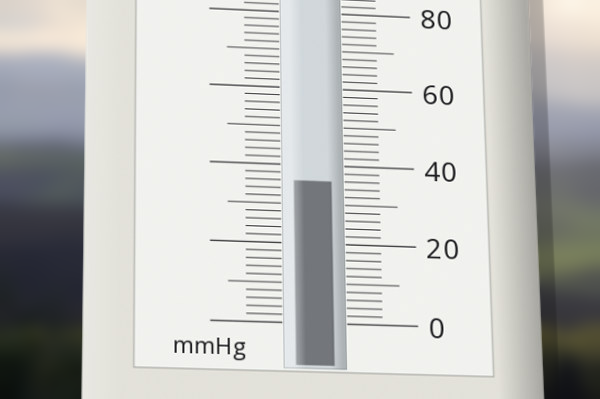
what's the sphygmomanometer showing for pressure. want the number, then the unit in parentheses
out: 36 (mmHg)
